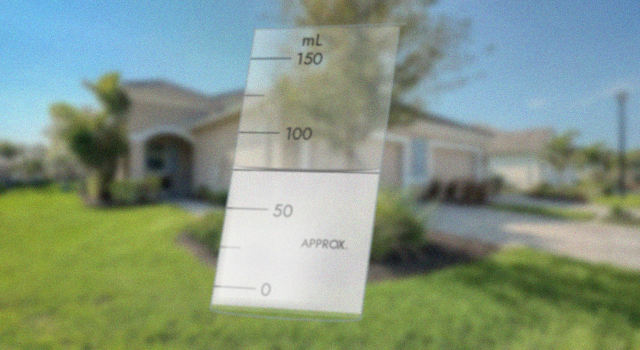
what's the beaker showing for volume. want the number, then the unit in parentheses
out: 75 (mL)
